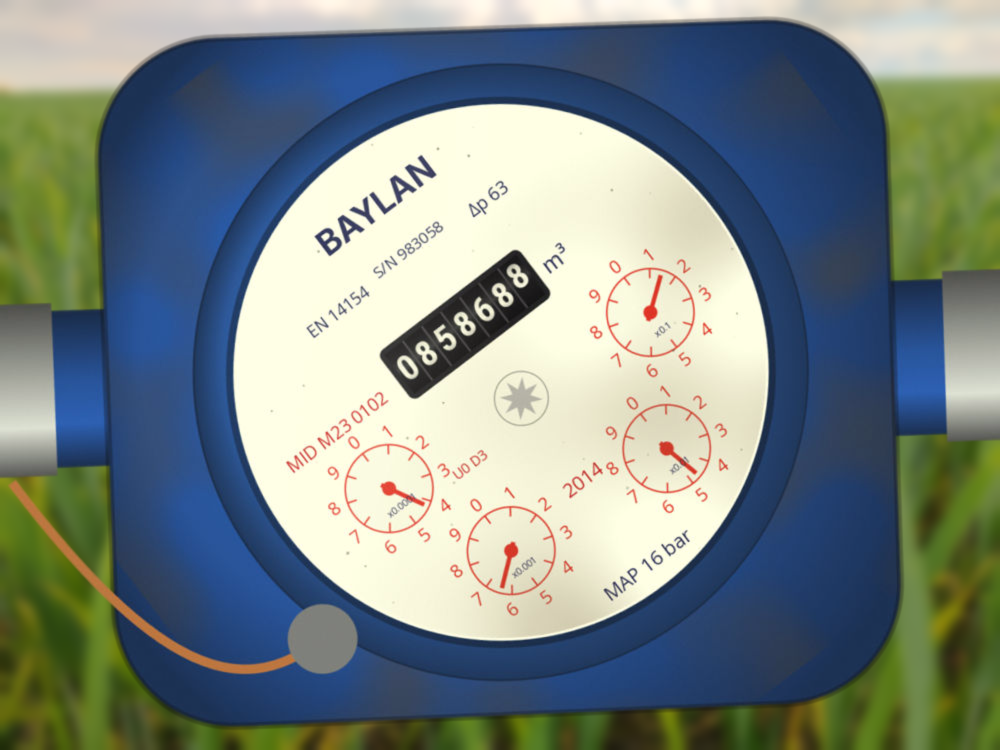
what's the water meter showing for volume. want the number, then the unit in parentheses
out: 858688.1464 (m³)
